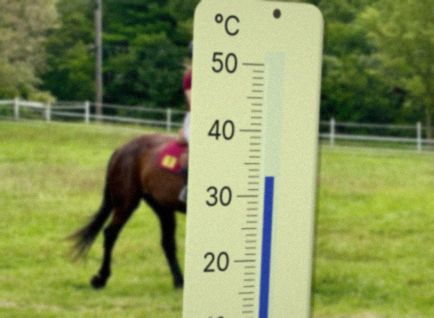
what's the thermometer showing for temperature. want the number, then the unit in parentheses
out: 33 (°C)
